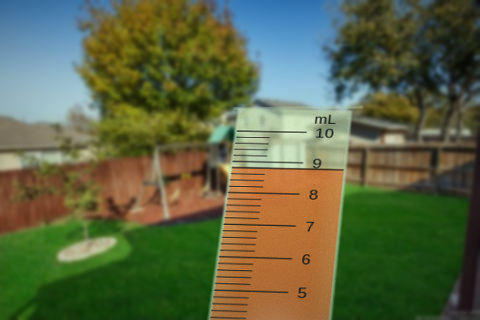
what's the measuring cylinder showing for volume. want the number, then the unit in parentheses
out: 8.8 (mL)
